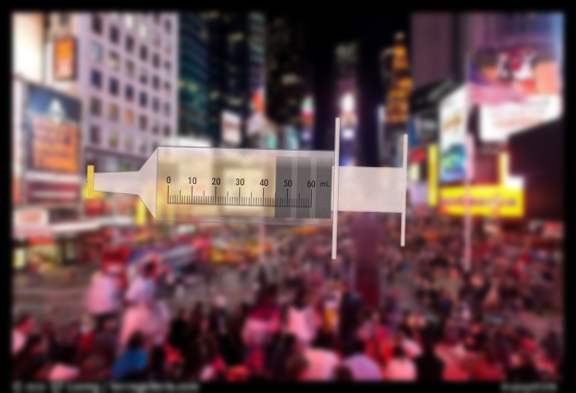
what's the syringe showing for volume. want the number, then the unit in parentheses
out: 45 (mL)
